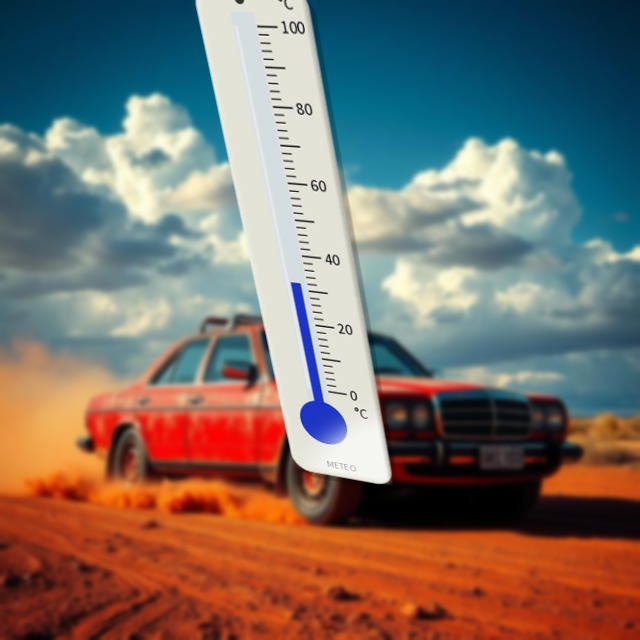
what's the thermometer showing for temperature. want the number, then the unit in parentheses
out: 32 (°C)
